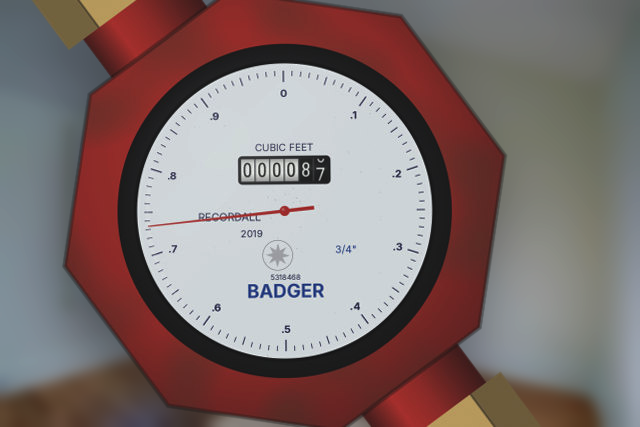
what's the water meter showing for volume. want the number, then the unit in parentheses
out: 86.73 (ft³)
